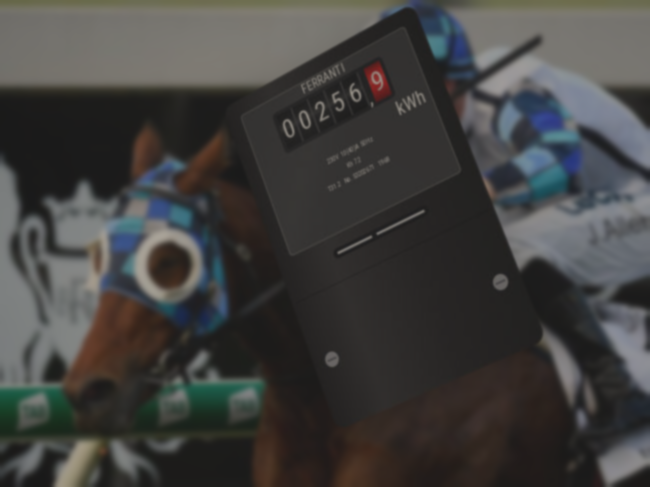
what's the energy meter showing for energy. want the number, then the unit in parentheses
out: 256.9 (kWh)
